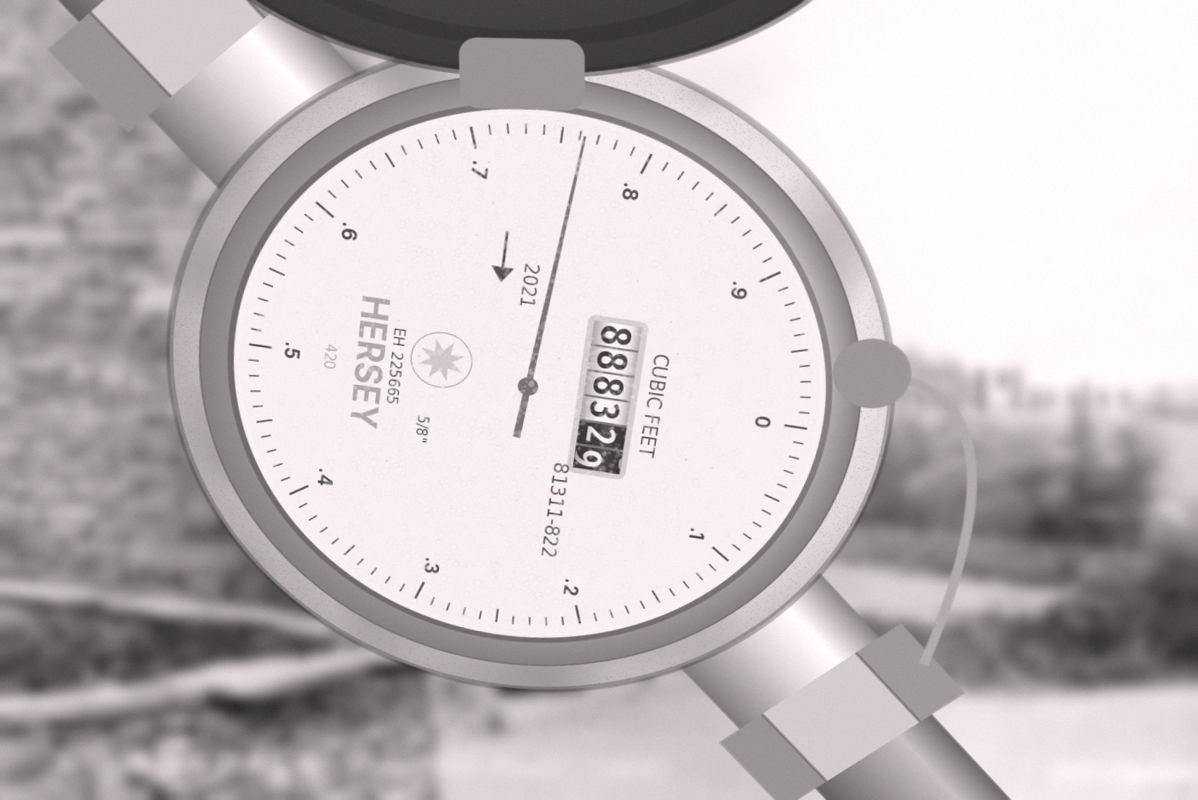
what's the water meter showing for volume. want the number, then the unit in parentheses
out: 888328.76 (ft³)
